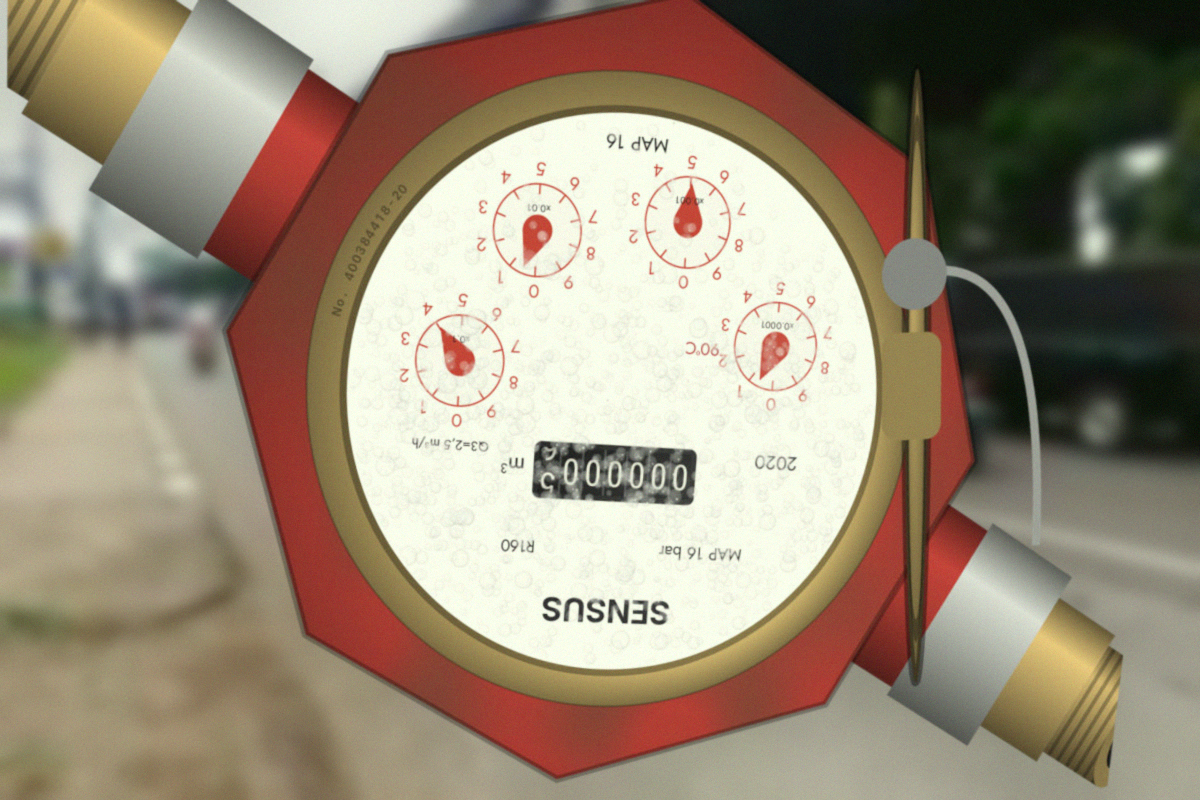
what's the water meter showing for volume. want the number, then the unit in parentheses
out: 5.4050 (m³)
